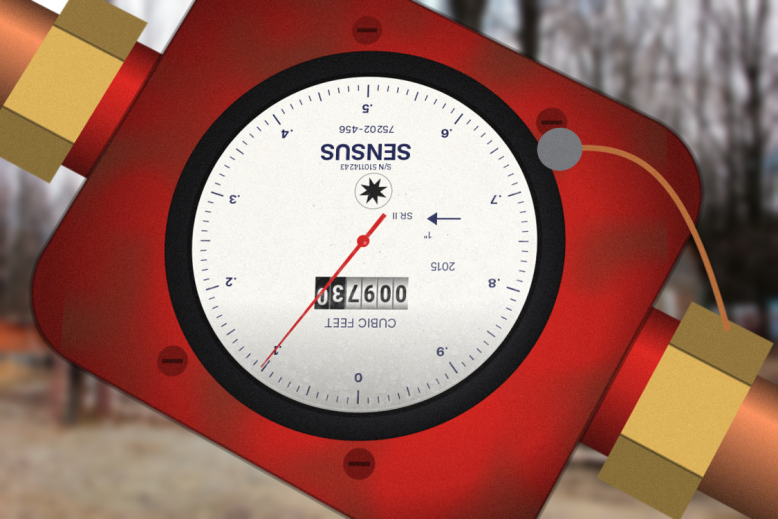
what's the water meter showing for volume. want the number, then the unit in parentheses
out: 9730.10 (ft³)
